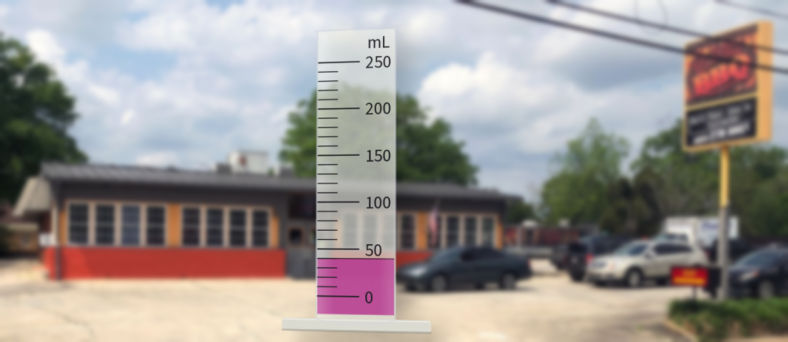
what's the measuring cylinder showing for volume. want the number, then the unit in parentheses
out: 40 (mL)
